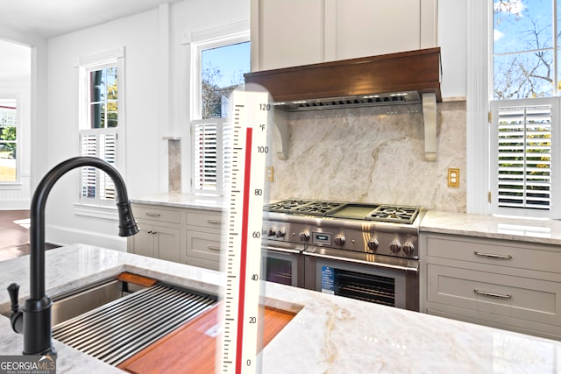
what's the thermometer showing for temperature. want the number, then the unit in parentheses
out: 110 (°F)
